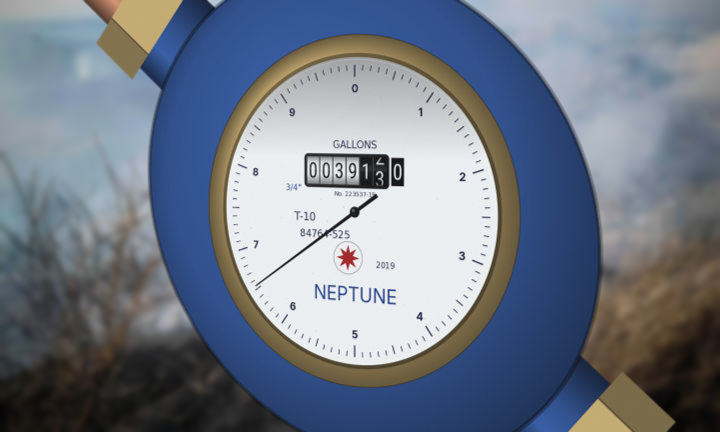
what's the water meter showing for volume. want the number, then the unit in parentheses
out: 39126.5 (gal)
